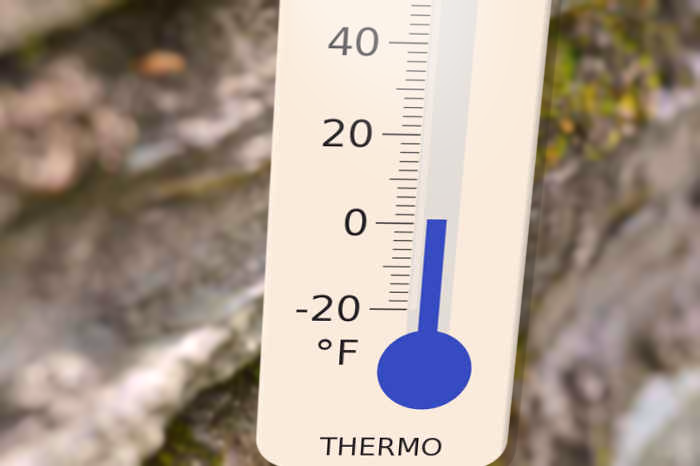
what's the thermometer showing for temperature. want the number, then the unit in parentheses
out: 1 (°F)
